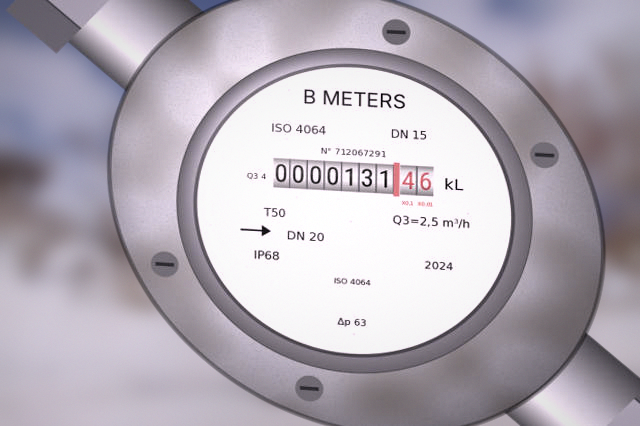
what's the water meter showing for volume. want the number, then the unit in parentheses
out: 131.46 (kL)
